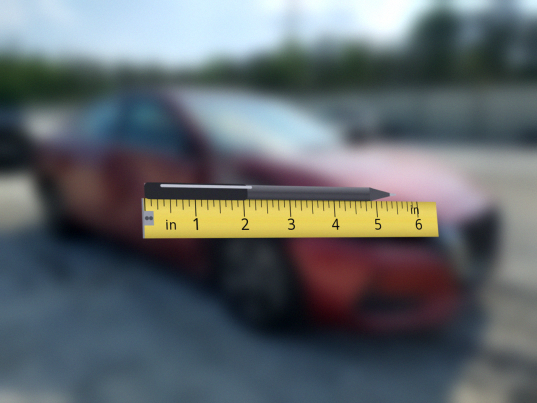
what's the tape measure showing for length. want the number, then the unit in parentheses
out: 5.5 (in)
